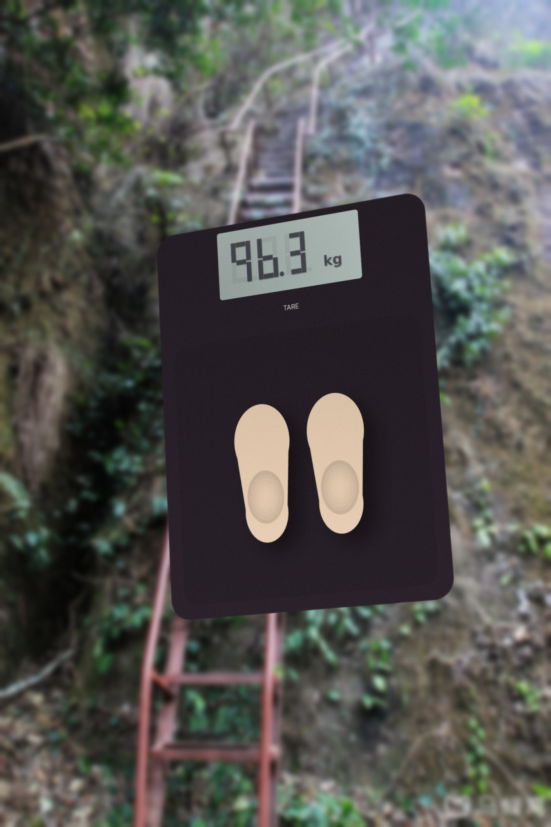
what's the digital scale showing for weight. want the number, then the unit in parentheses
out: 96.3 (kg)
